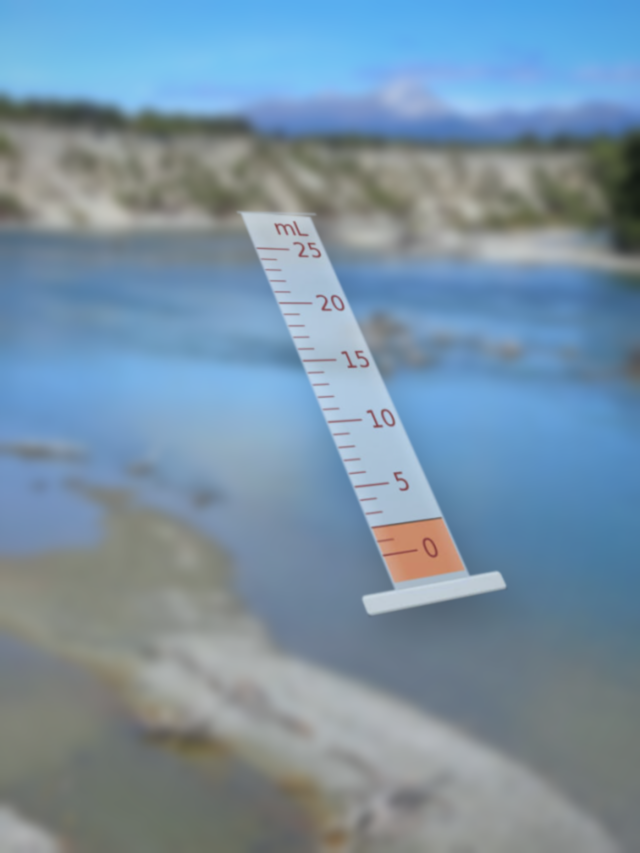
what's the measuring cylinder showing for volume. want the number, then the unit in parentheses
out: 2 (mL)
